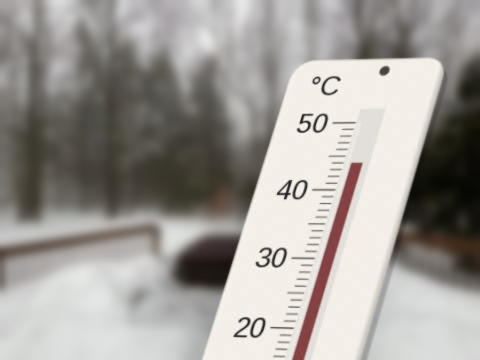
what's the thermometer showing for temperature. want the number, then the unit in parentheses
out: 44 (°C)
